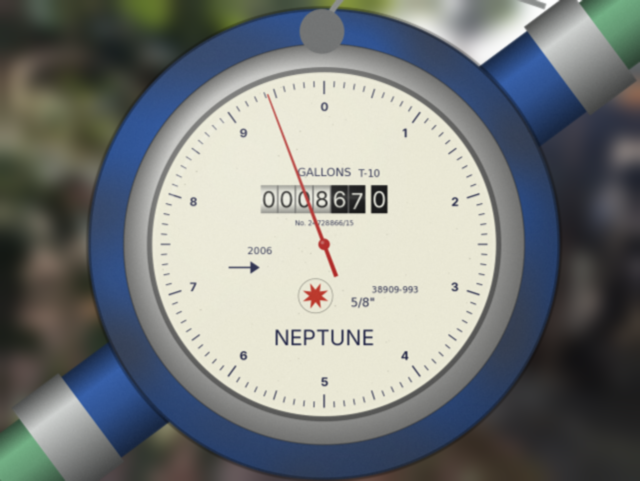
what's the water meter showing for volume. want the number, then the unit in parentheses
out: 8669.4 (gal)
